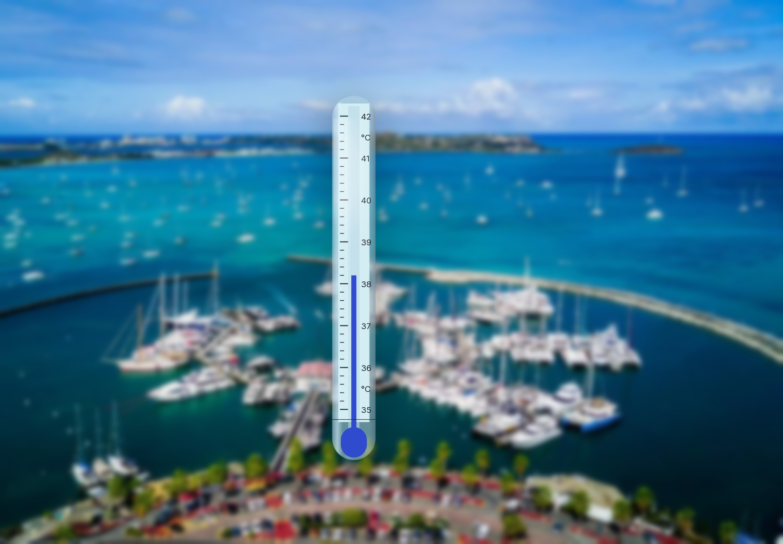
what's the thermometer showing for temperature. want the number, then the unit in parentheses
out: 38.2 (°C)
